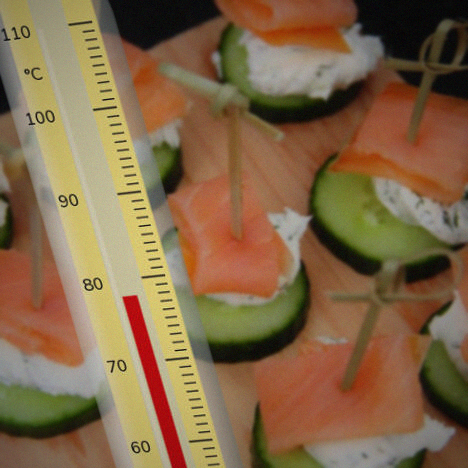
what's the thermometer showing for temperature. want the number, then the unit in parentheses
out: 78 (°C)
